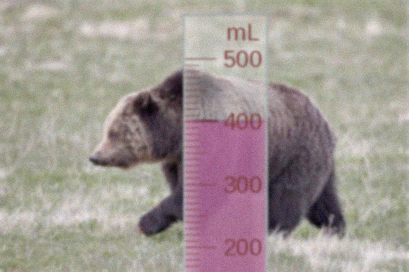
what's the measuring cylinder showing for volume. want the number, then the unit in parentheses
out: 400 (mL)
